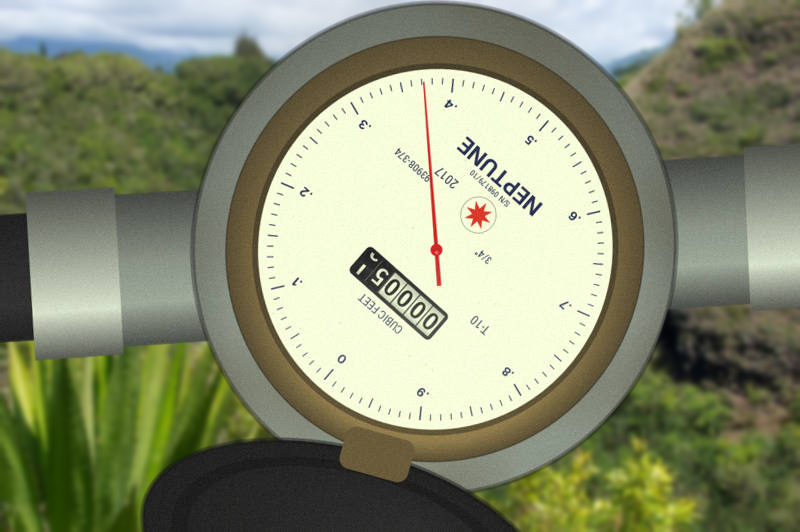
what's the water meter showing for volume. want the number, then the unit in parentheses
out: 51.37 (ft³)
